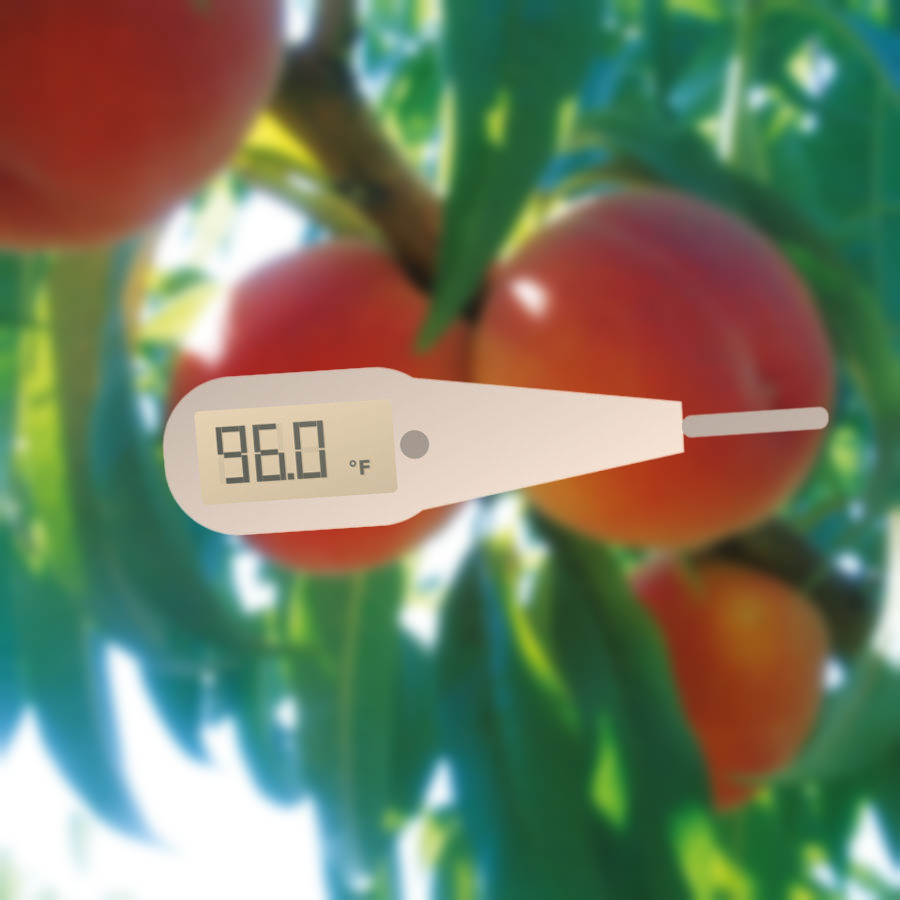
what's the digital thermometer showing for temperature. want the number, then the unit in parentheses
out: 96.0 (°F)
